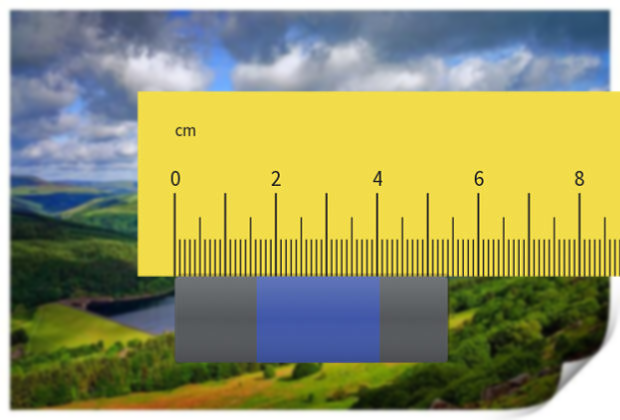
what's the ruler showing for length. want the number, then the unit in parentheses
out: 5.4 (cm)
